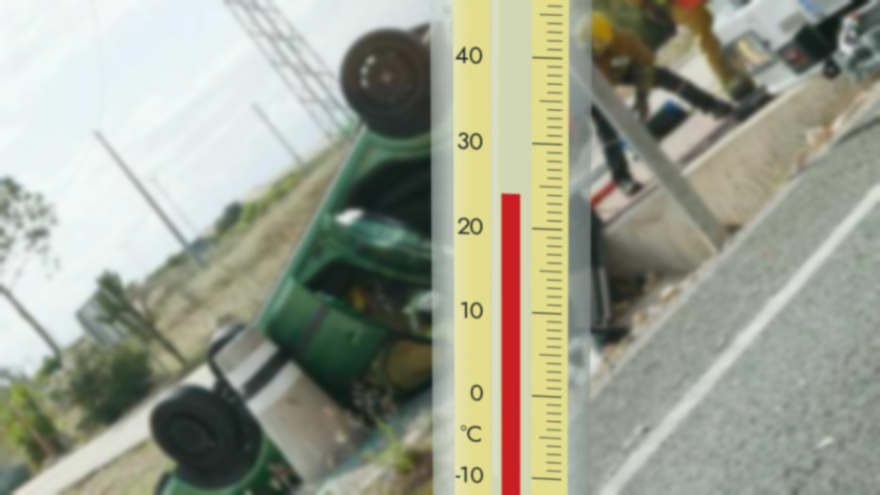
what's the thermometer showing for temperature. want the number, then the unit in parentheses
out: 24 (°C)
